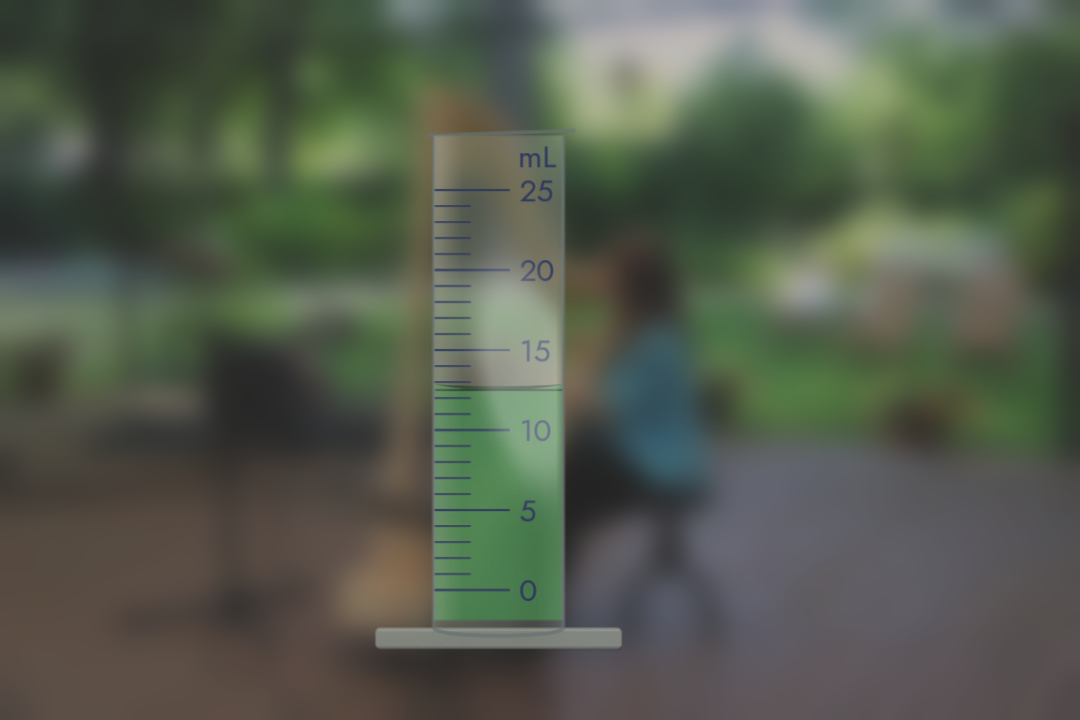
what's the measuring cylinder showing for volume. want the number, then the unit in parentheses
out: 12.5 (mL)
